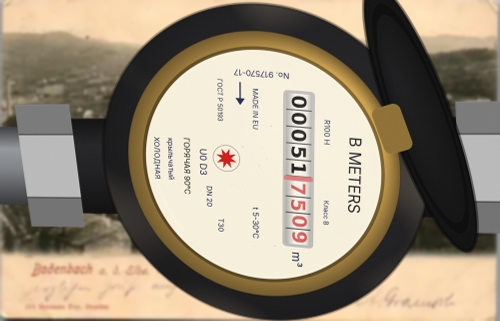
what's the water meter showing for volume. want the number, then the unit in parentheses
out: 51.7509 (m³)
